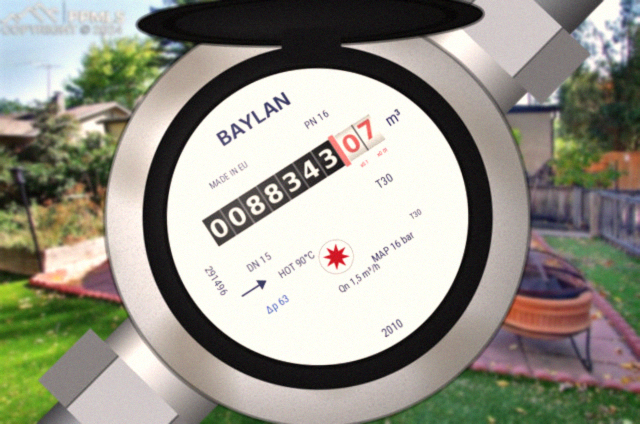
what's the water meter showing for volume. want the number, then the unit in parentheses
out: 88343.07 (m³)
